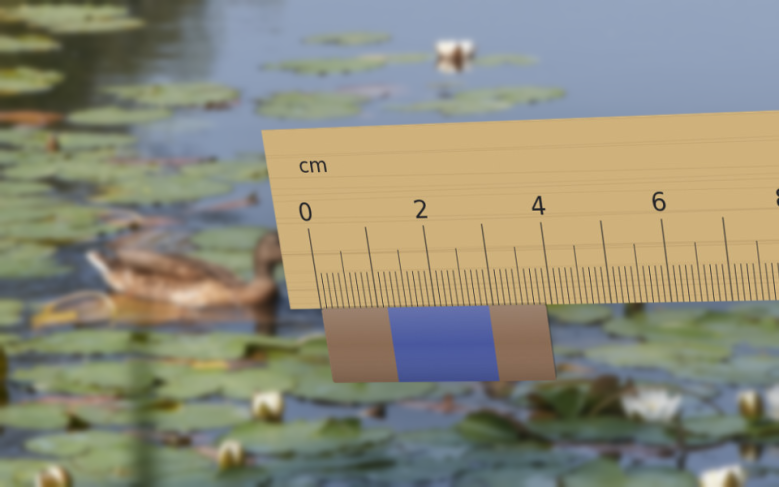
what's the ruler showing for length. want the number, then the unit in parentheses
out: 3.9 (cm)
